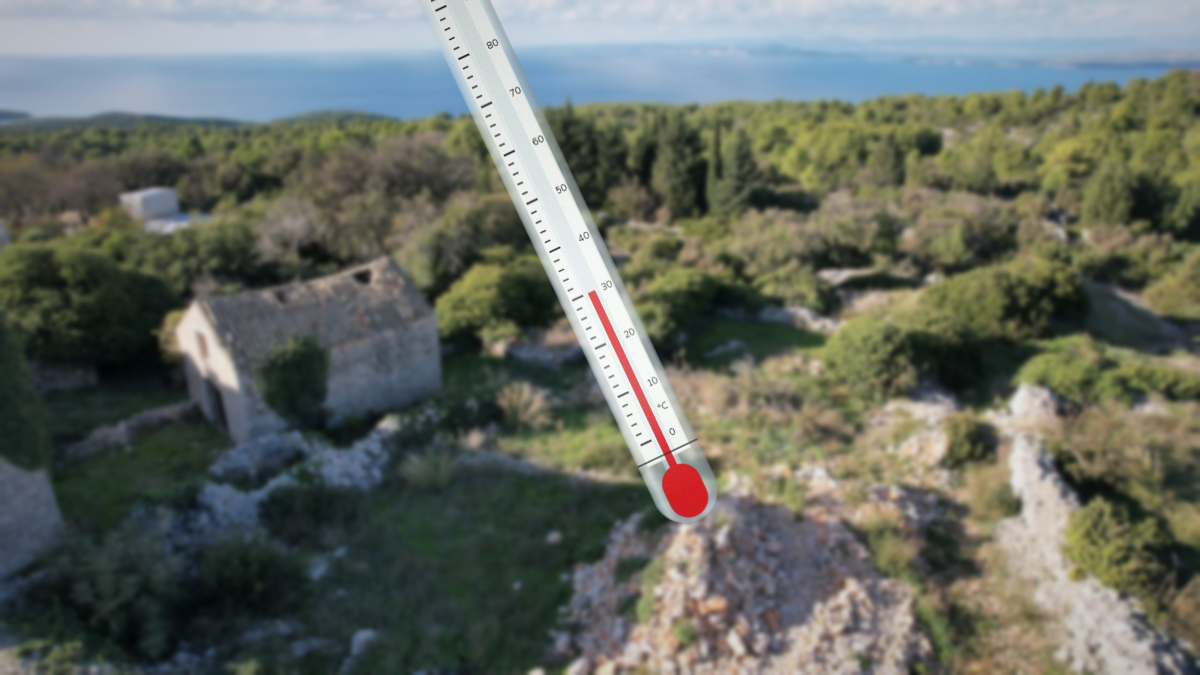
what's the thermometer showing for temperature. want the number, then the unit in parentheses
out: 30 (°C)
